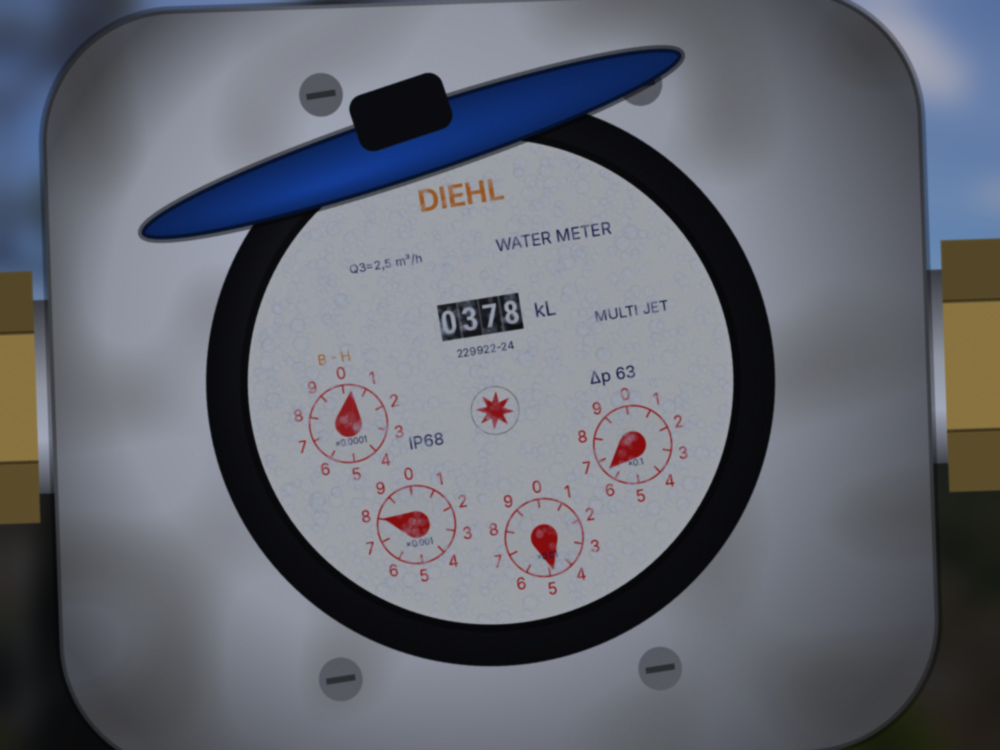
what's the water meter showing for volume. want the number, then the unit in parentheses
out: 378.6480 (kL)
